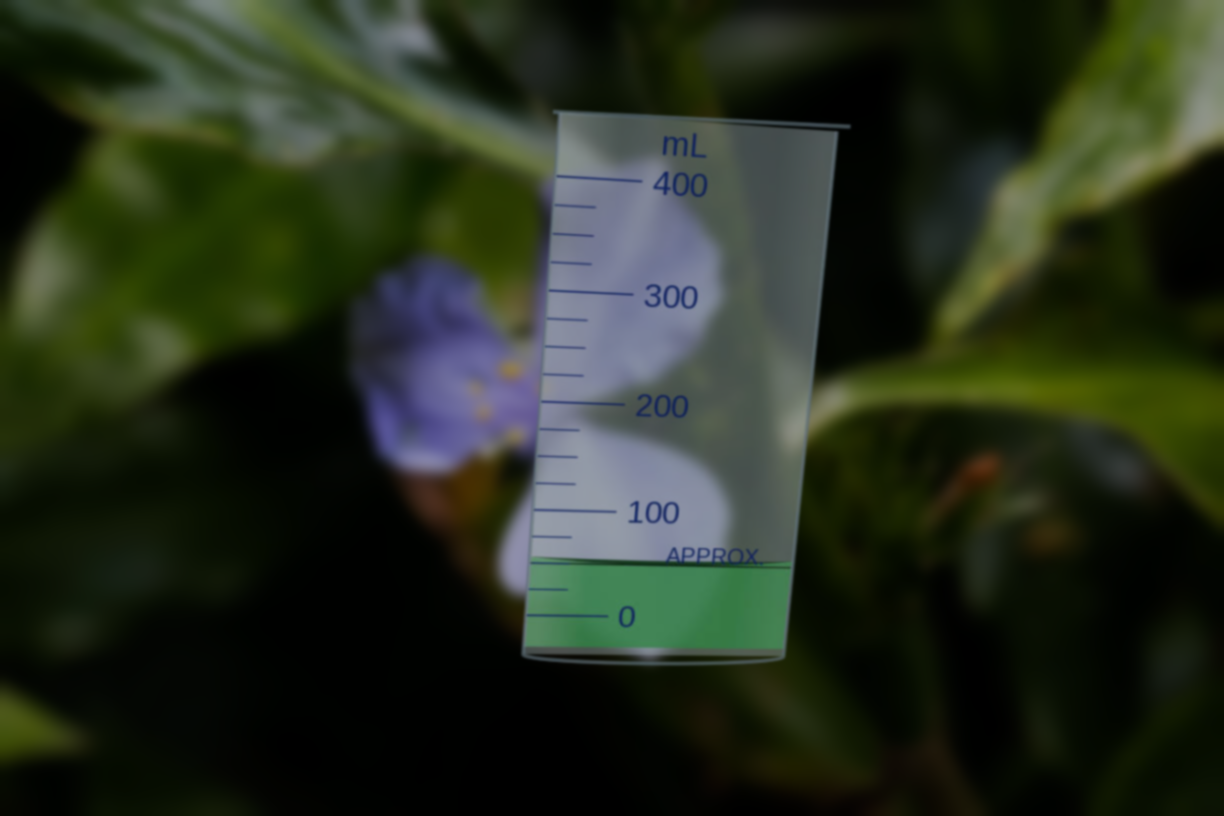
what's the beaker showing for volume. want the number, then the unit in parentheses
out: 50 (mL)
